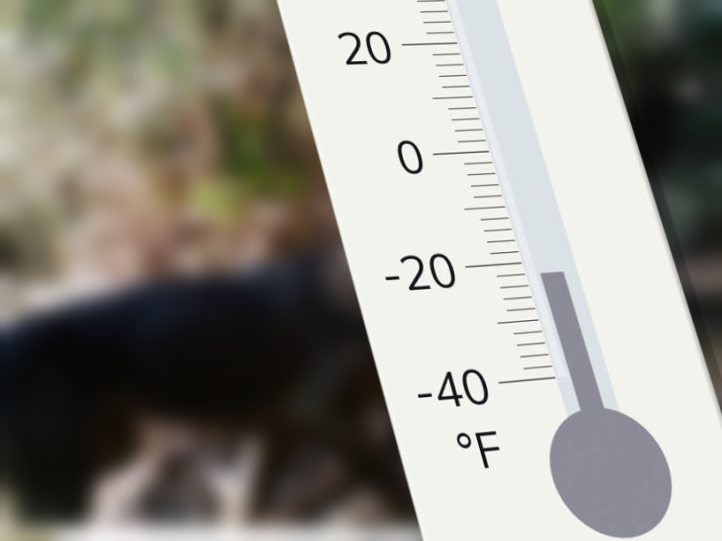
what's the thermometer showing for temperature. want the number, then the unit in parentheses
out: -22 (°F)
